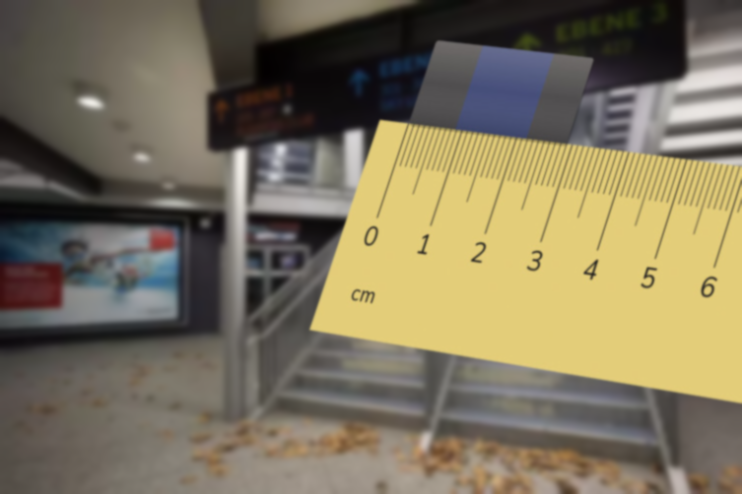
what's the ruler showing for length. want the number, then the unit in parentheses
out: 2.9 (cm)
